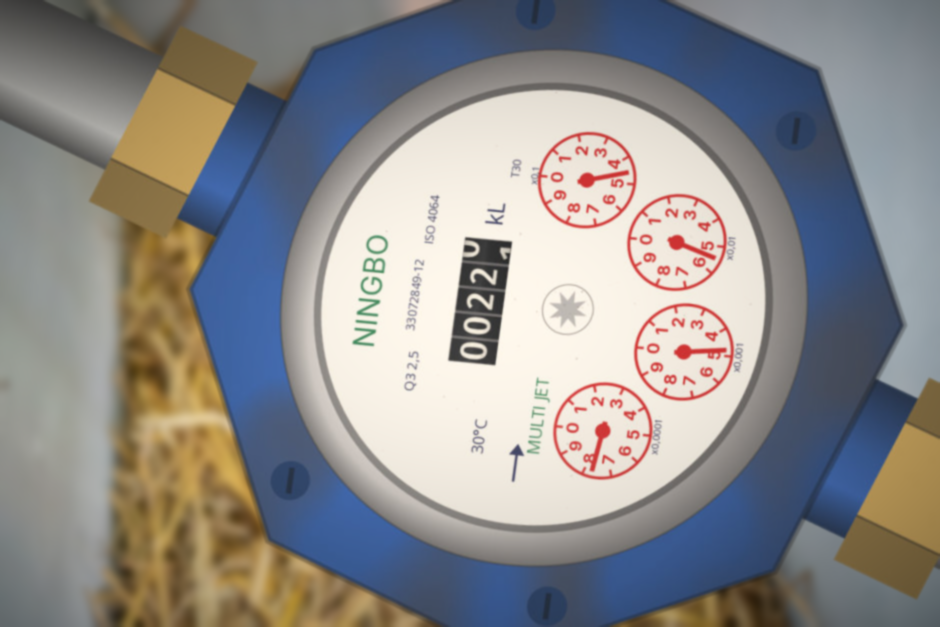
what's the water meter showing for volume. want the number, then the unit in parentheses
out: 220.4547 (kL)
